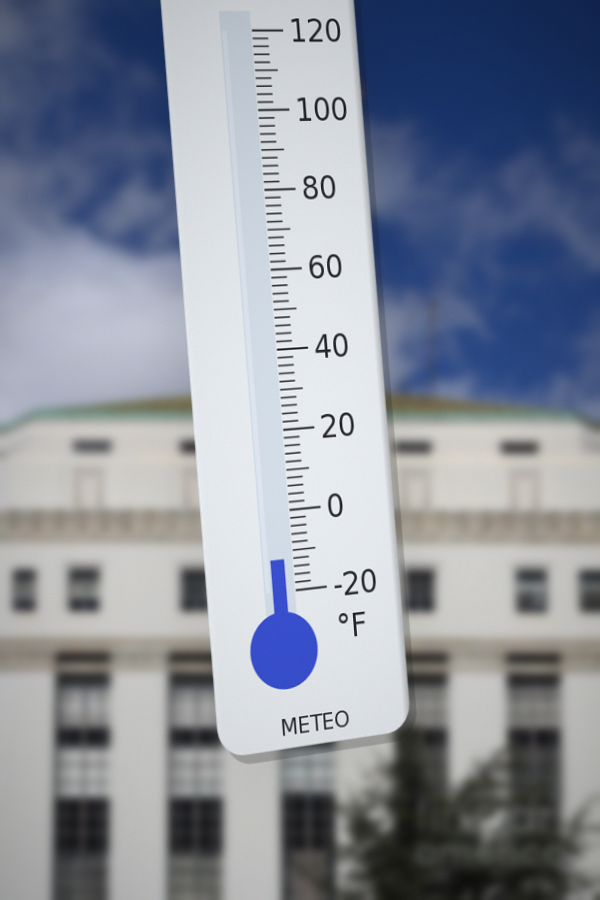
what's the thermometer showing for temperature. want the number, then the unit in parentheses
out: -12 (°F)
